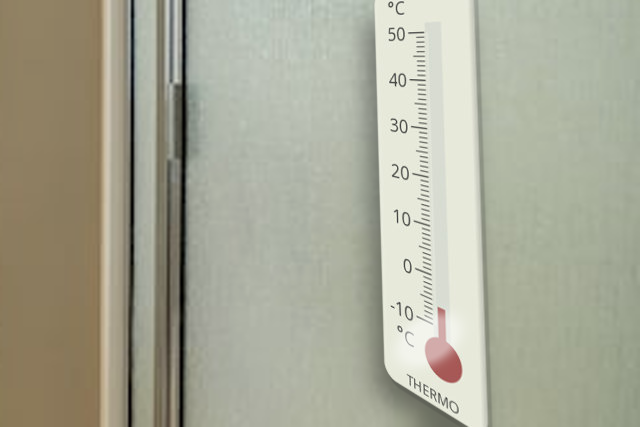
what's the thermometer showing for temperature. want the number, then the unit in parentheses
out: -6 (°C)
